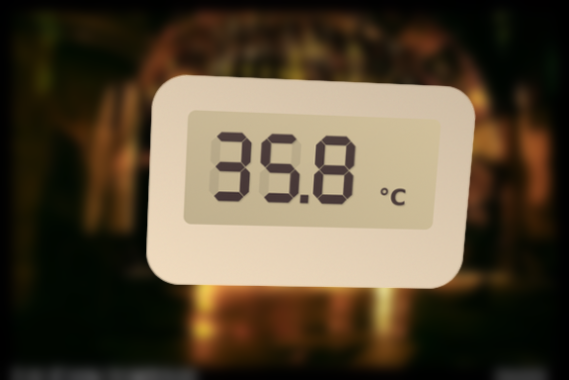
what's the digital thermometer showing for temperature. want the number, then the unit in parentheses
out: 35.8 (°C)
